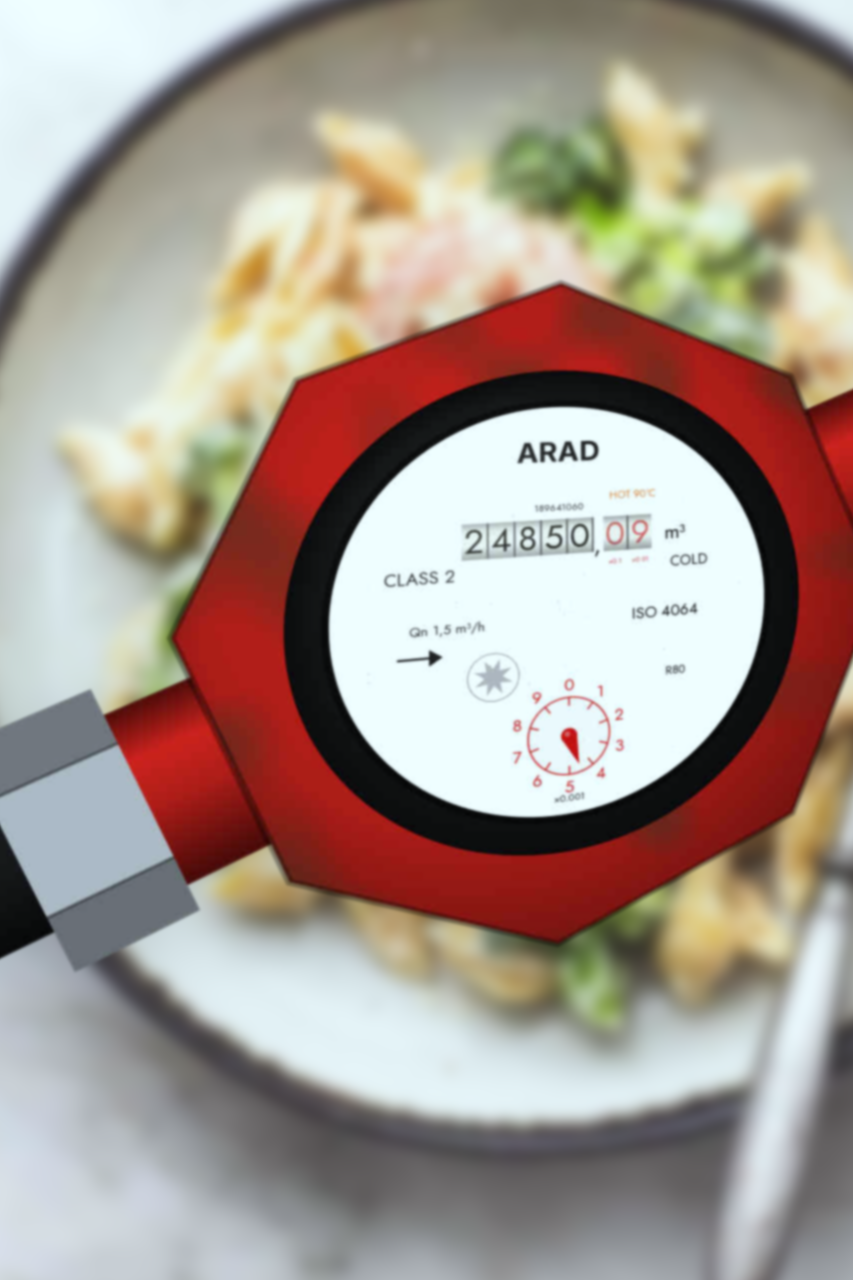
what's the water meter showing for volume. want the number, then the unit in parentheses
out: 24850.094 (m³)
